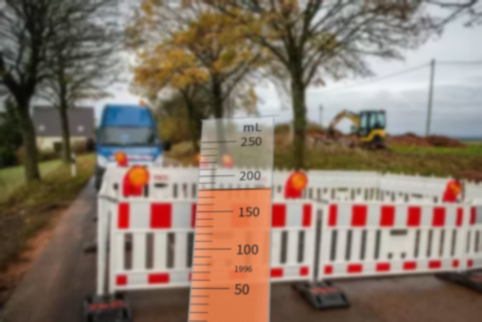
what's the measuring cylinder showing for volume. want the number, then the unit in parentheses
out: 180 (mL)
